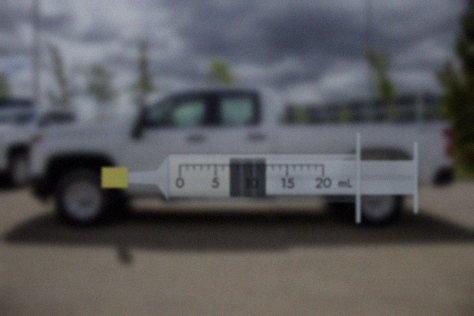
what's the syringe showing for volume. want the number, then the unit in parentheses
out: 7 (mL)
